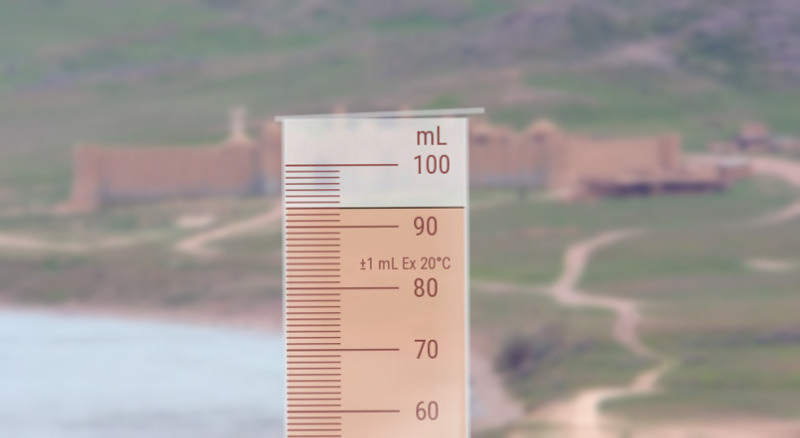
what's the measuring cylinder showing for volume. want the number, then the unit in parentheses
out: 93 (mL)
